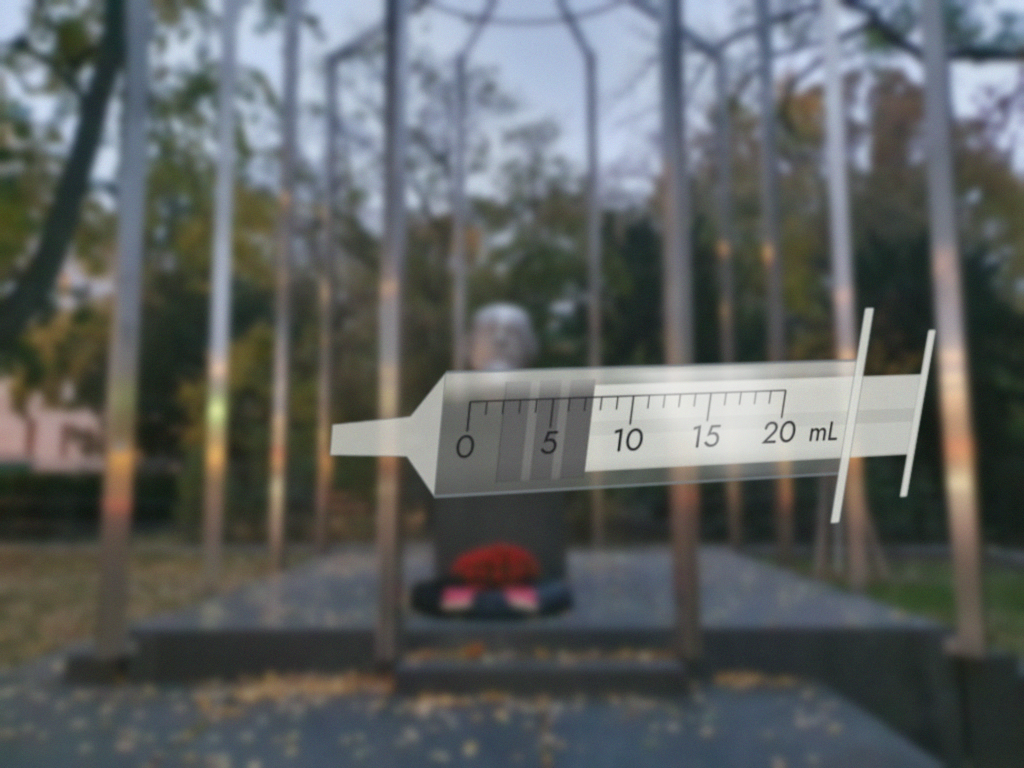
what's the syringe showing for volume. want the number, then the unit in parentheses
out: 2 (mL)
